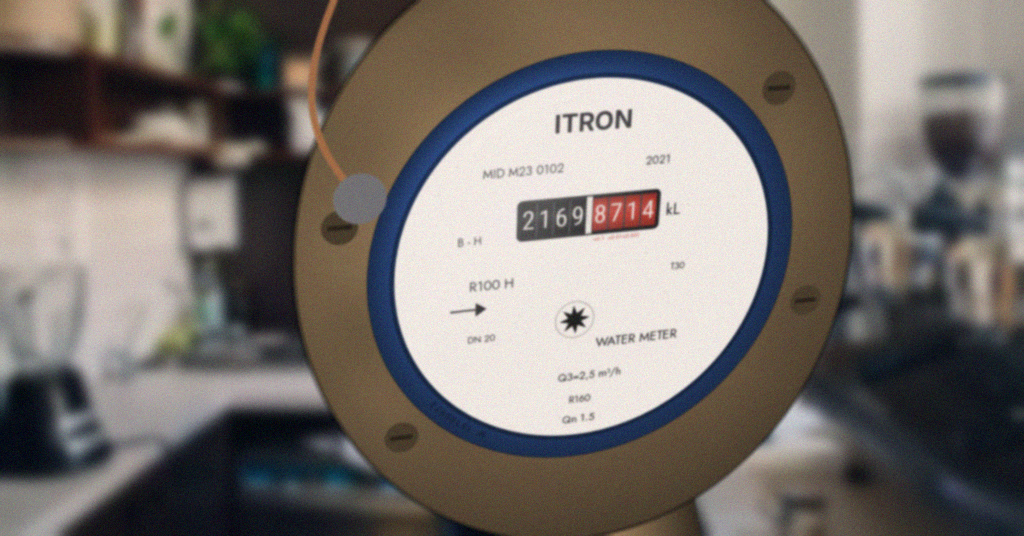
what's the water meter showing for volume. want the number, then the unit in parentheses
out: 2169.8714 (kL)
